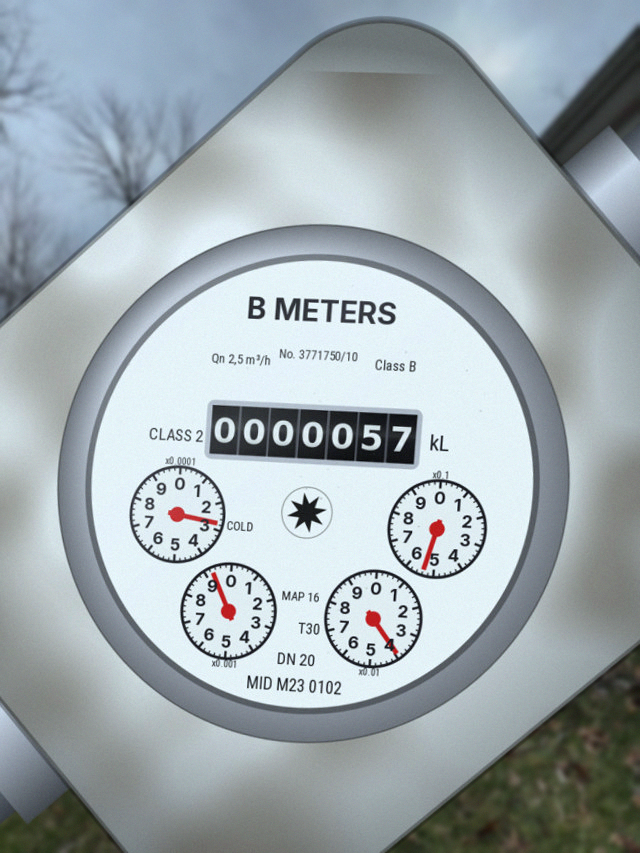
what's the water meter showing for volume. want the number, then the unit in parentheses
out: 57.5392 (kL)
